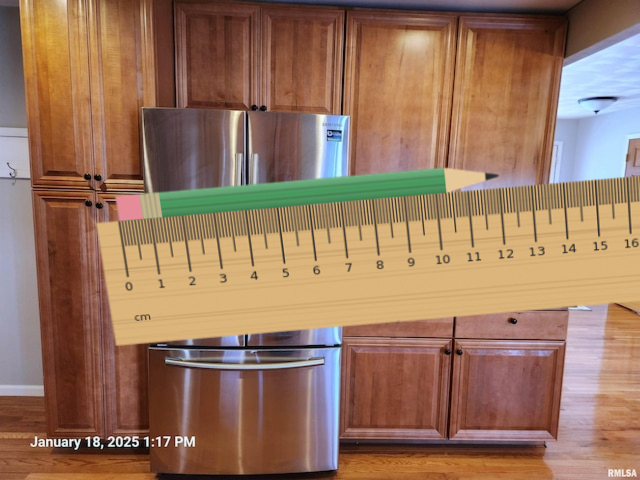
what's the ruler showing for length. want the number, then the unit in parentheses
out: 12 (cm)
